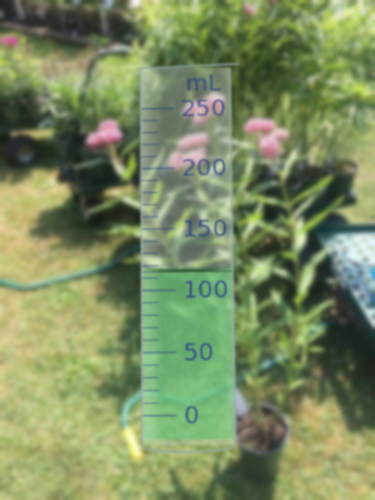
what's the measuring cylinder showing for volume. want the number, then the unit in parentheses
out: 115 (mL)
